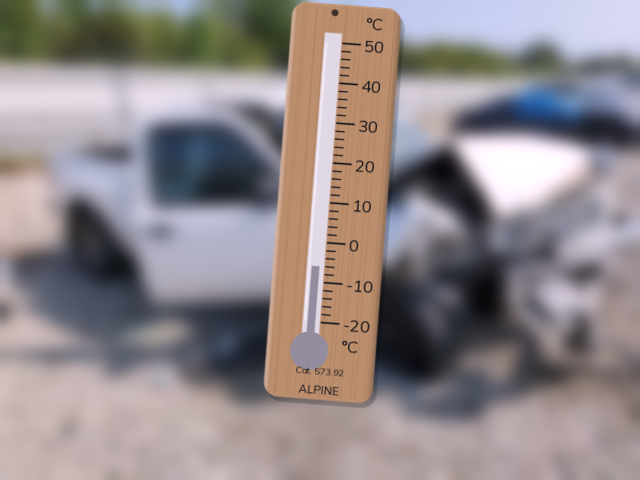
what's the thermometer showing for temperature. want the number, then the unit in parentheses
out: -6 (°C)
